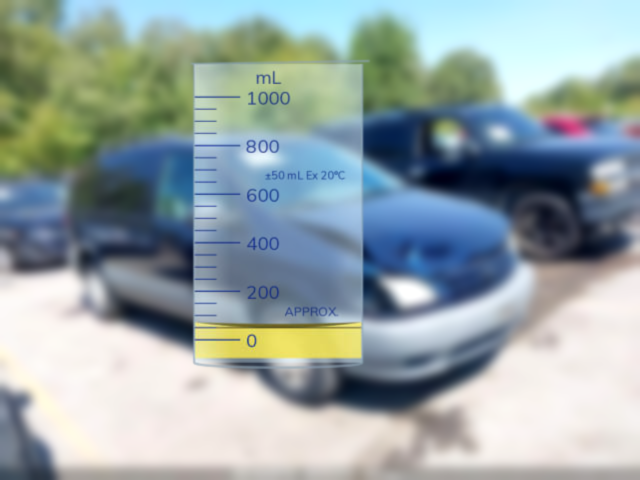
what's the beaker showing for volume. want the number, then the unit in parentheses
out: 50 (mL)
